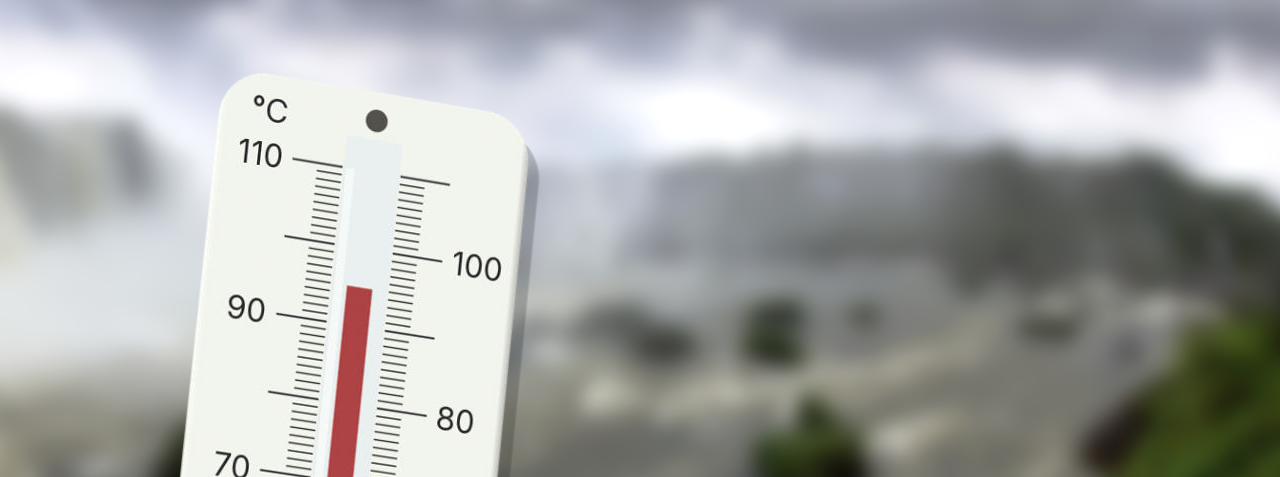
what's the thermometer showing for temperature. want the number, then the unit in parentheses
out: 95 (°C)
